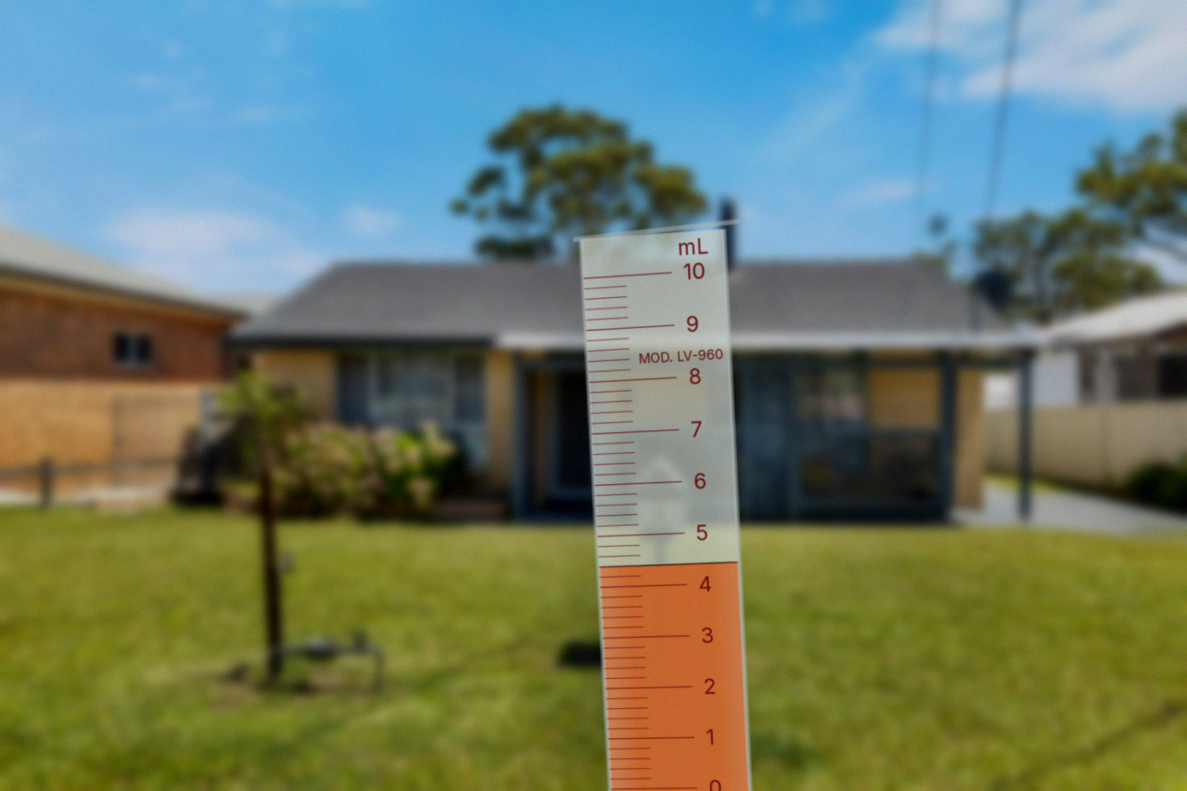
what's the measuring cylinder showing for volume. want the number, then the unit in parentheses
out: 4.4 (mL)
